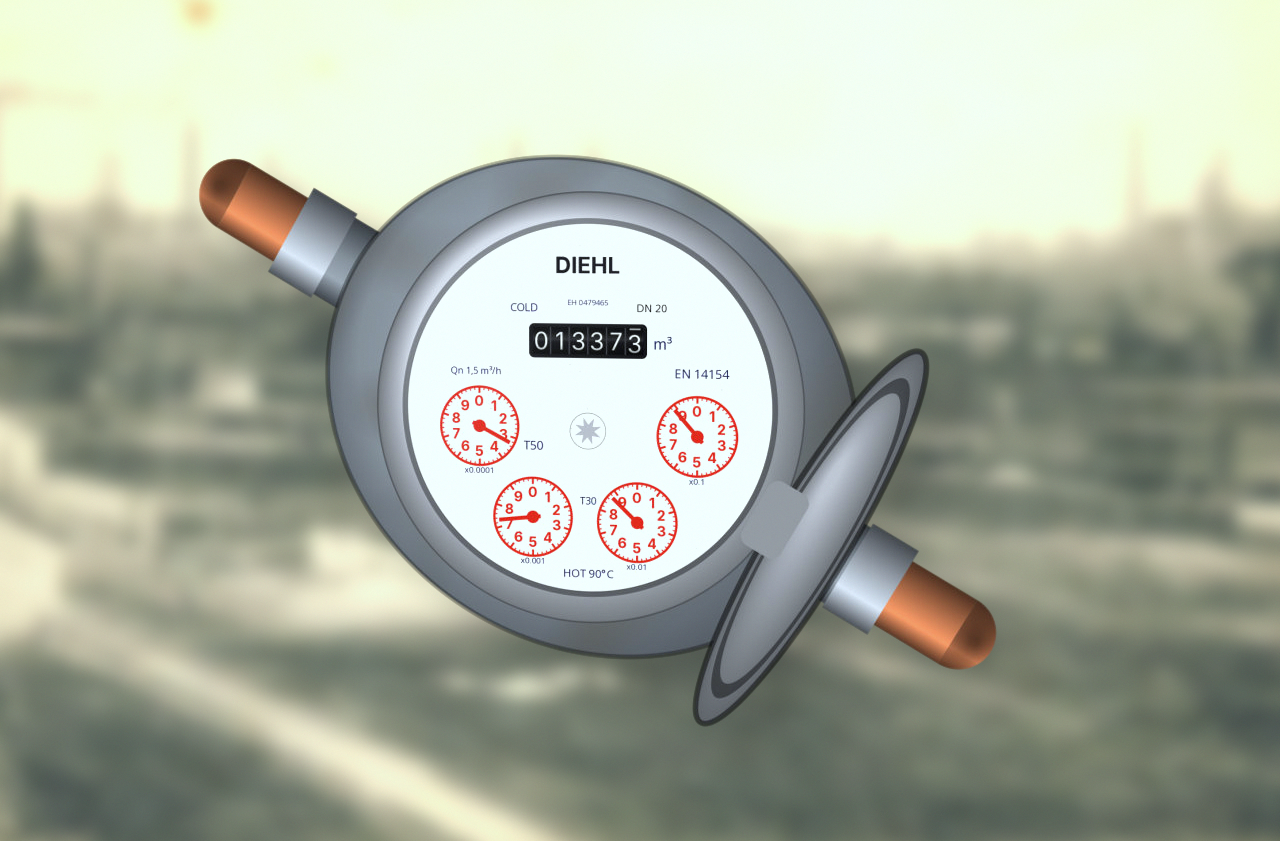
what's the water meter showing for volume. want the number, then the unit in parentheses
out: 13372.8873 (m³)
